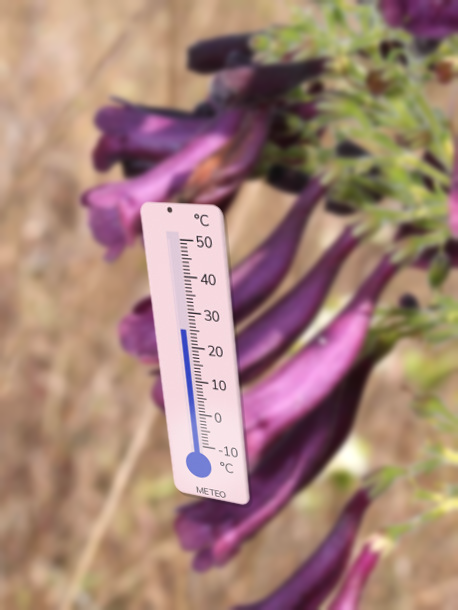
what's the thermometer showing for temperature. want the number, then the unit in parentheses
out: 25 (°C)
